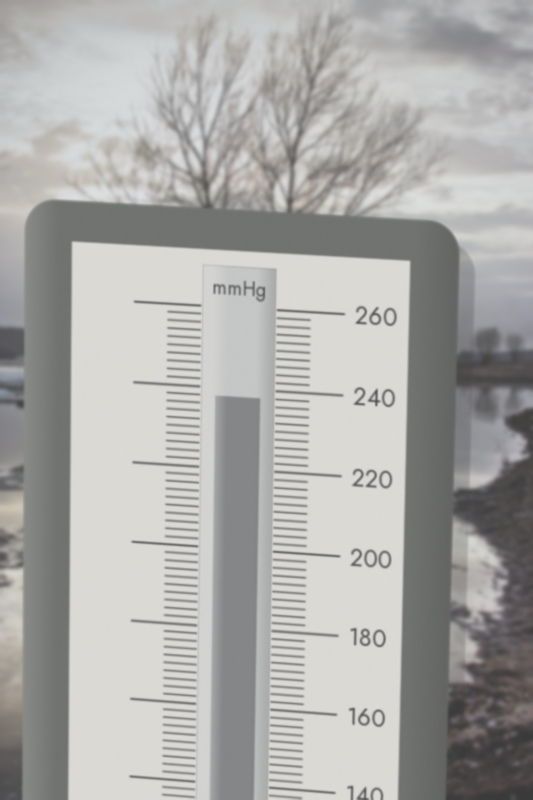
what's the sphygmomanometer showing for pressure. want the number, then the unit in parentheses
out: 238 (mmHg)
